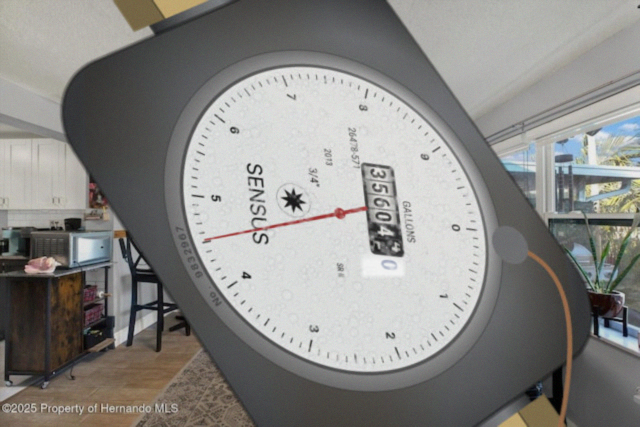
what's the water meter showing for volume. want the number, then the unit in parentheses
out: 3560444.5 (gal)
